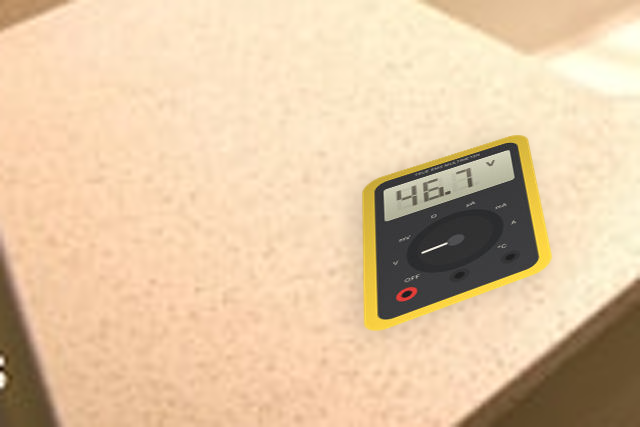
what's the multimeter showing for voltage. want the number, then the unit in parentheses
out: 46.7 (V)
